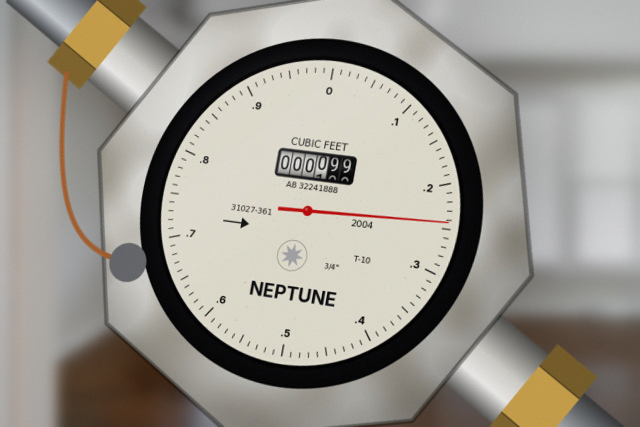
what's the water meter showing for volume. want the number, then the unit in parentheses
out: 99.24 (ft³)
